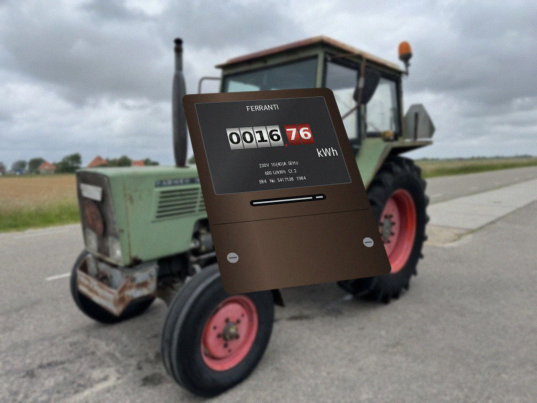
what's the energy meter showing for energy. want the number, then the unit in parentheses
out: 16.76 (kWh)
